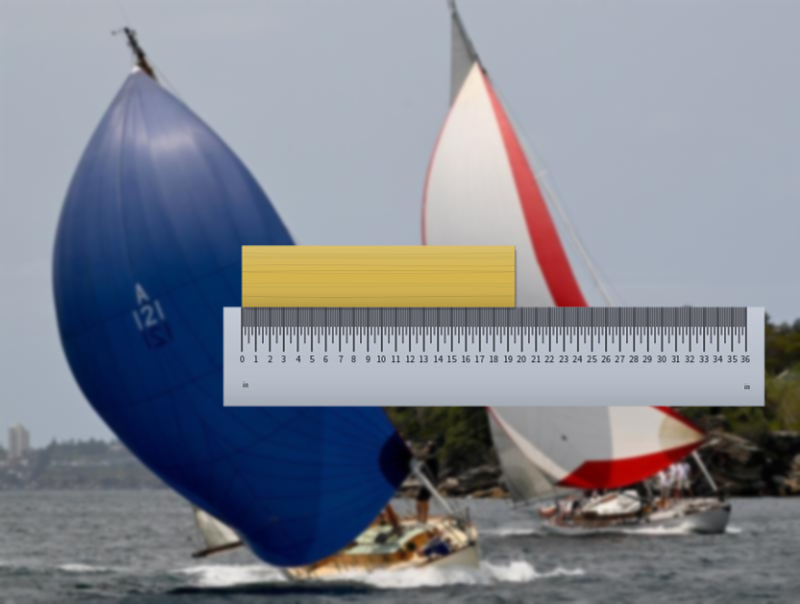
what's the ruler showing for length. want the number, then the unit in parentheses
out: 19.5 (in)
